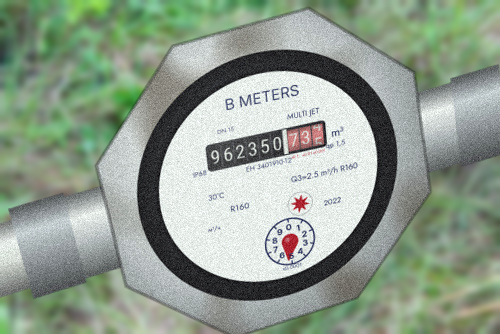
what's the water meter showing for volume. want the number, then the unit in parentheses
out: 962350.7345 (m³)
